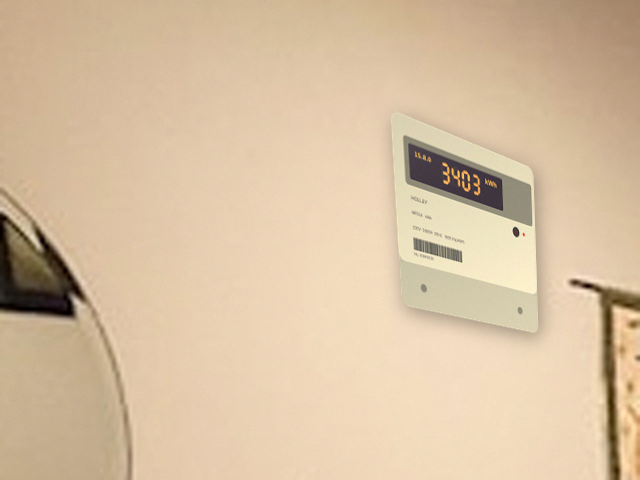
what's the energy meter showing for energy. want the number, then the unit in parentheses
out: 3403 (kWh)
